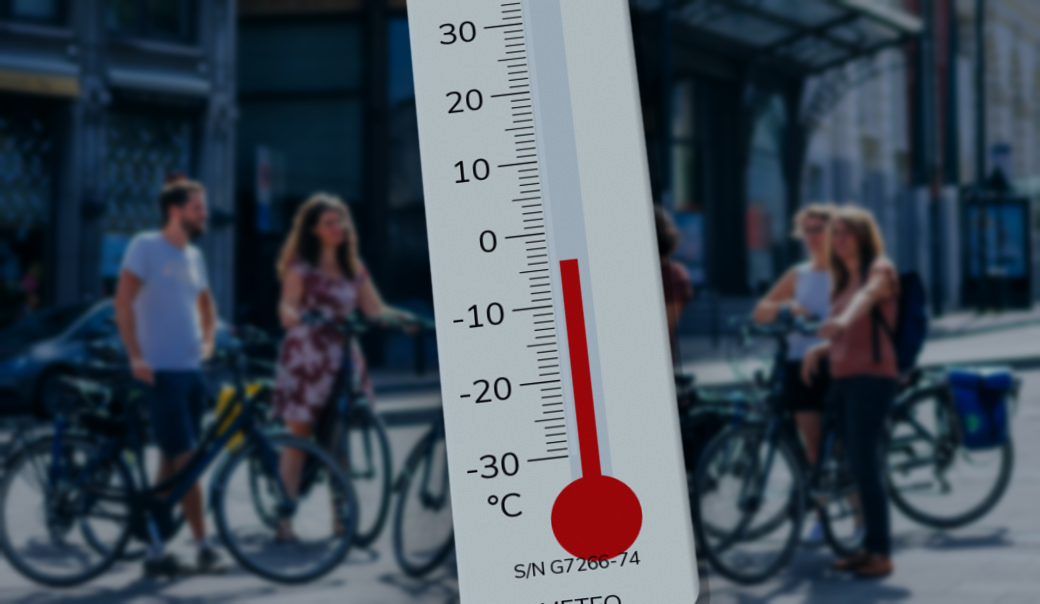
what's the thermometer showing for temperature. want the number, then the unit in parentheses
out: -4 (°C)
